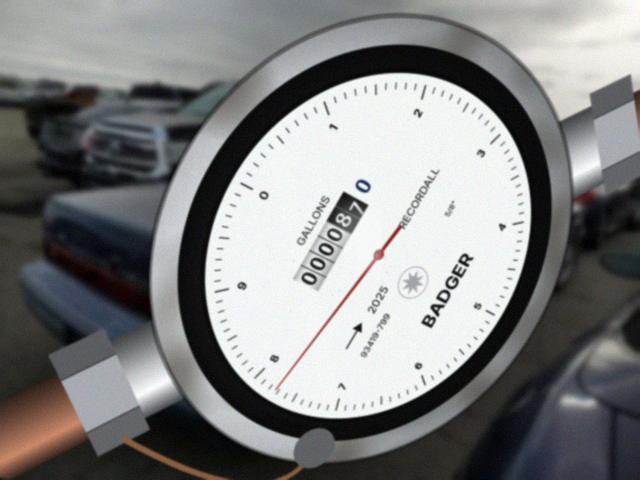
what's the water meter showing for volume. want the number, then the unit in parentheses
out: 867.7 (gal)
